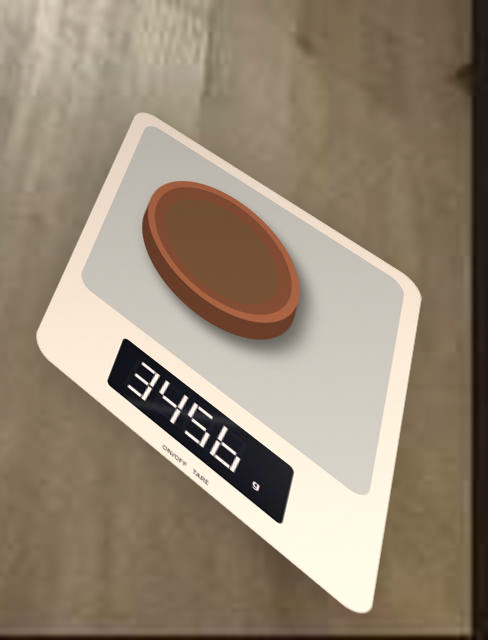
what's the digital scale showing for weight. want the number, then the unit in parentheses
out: 3456 (g)
